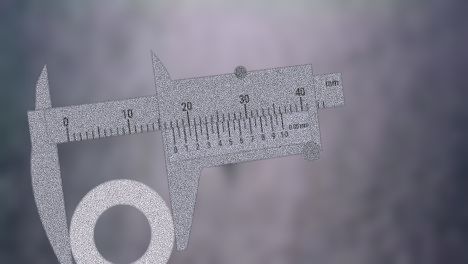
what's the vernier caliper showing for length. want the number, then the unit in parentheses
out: 17.2 (mm)
